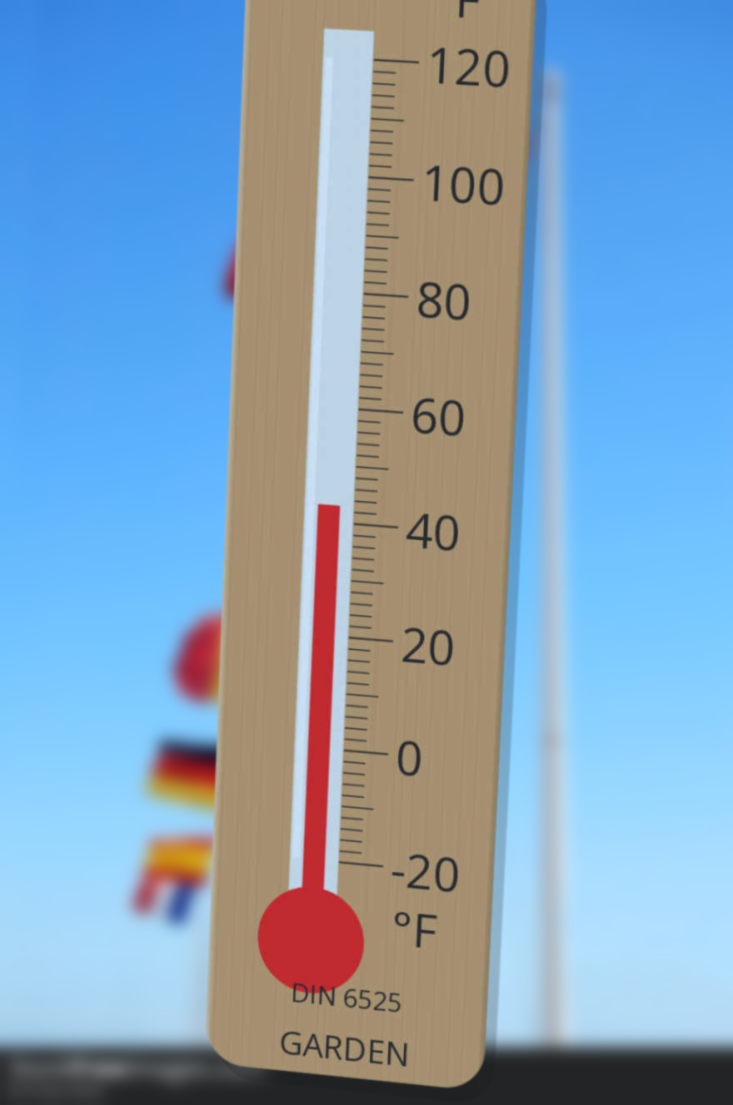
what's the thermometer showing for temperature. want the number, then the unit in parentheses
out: 43 (°F)
